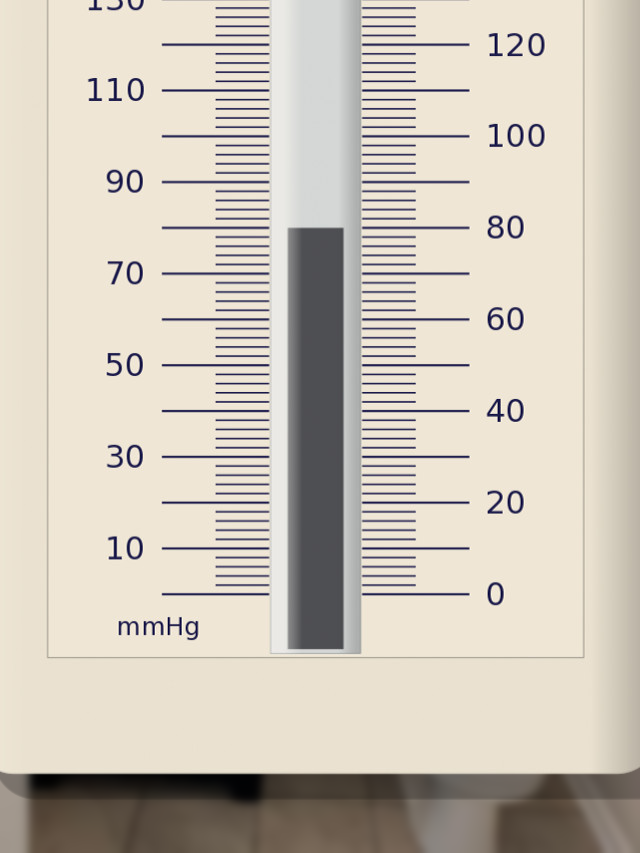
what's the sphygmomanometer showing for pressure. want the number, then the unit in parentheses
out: 80 (mmHg)
